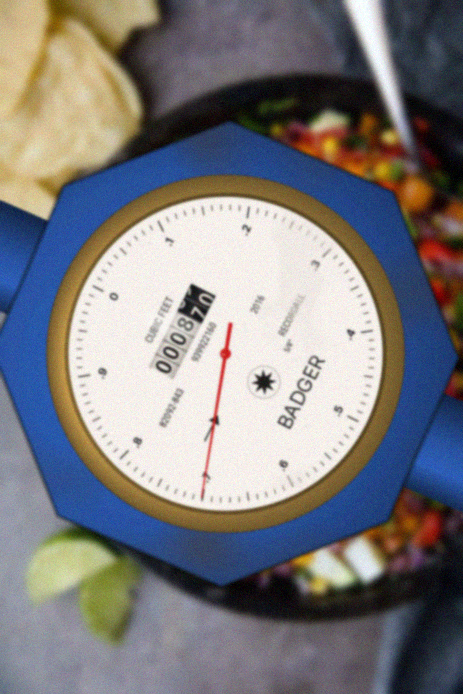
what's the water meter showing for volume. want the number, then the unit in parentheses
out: 869.70 (ft³)
